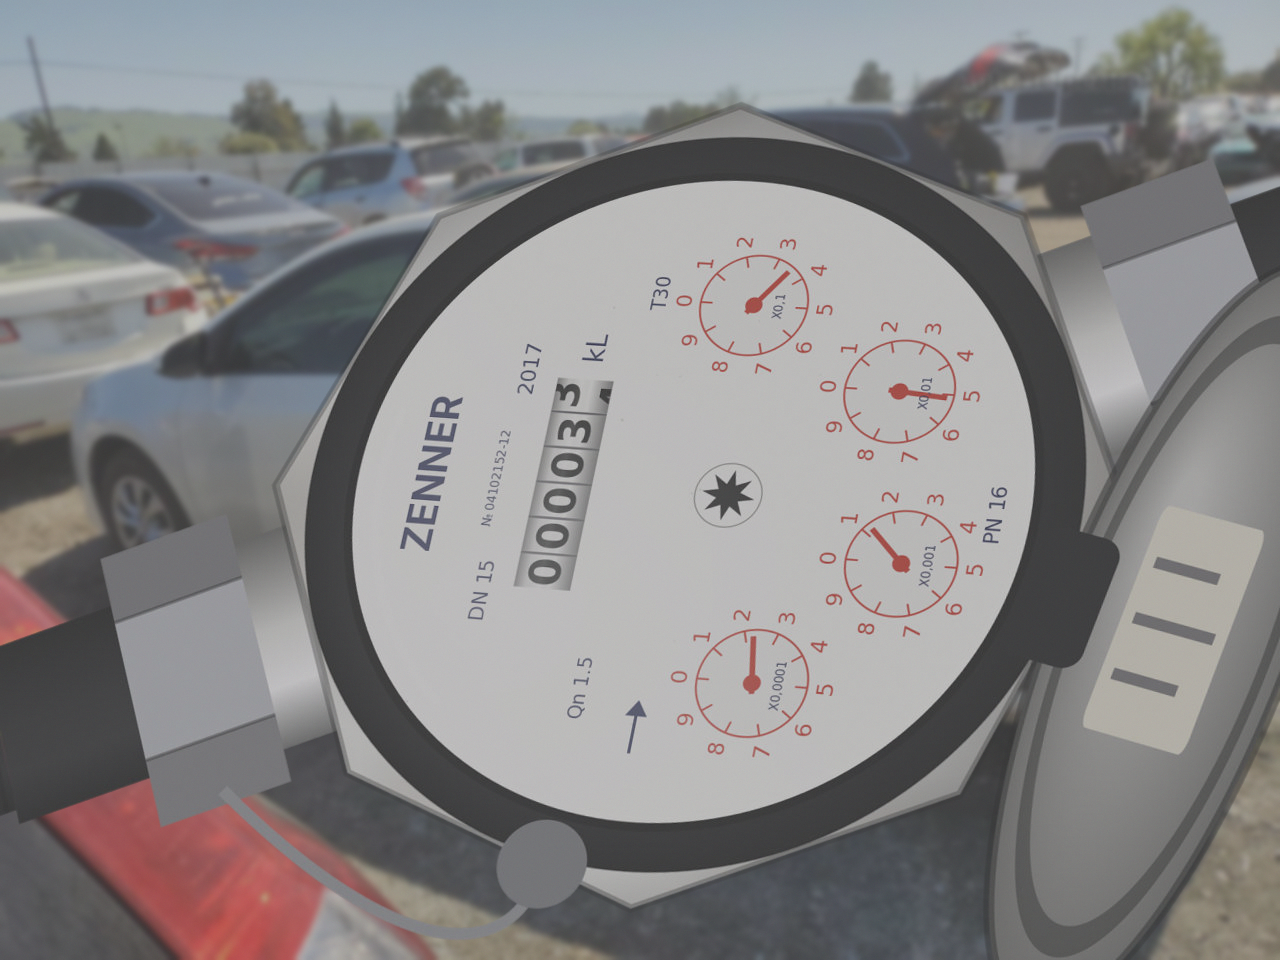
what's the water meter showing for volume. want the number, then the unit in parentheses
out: 33.3512 (kL)
